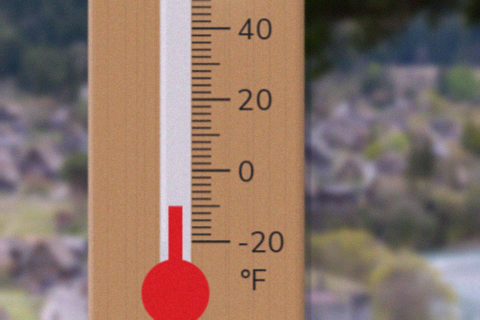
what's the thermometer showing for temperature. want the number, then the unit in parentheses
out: -10 (°F)
